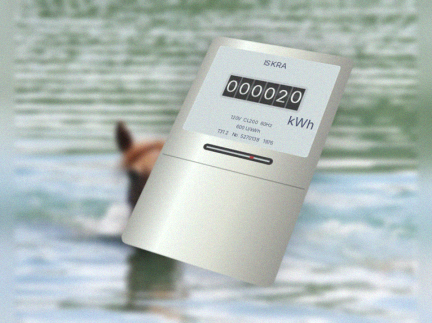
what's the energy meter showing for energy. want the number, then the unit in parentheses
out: 20 (kWh)
